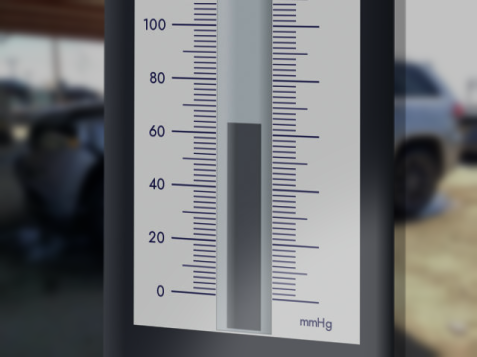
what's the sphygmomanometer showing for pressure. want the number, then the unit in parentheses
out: 64 (mmHg)
